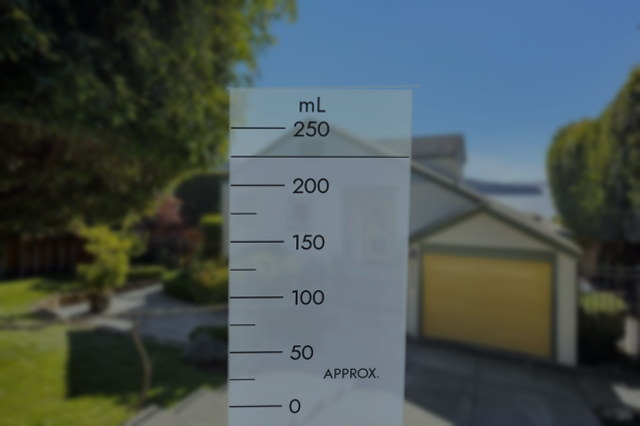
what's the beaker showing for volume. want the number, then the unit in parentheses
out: 225 (mL)
